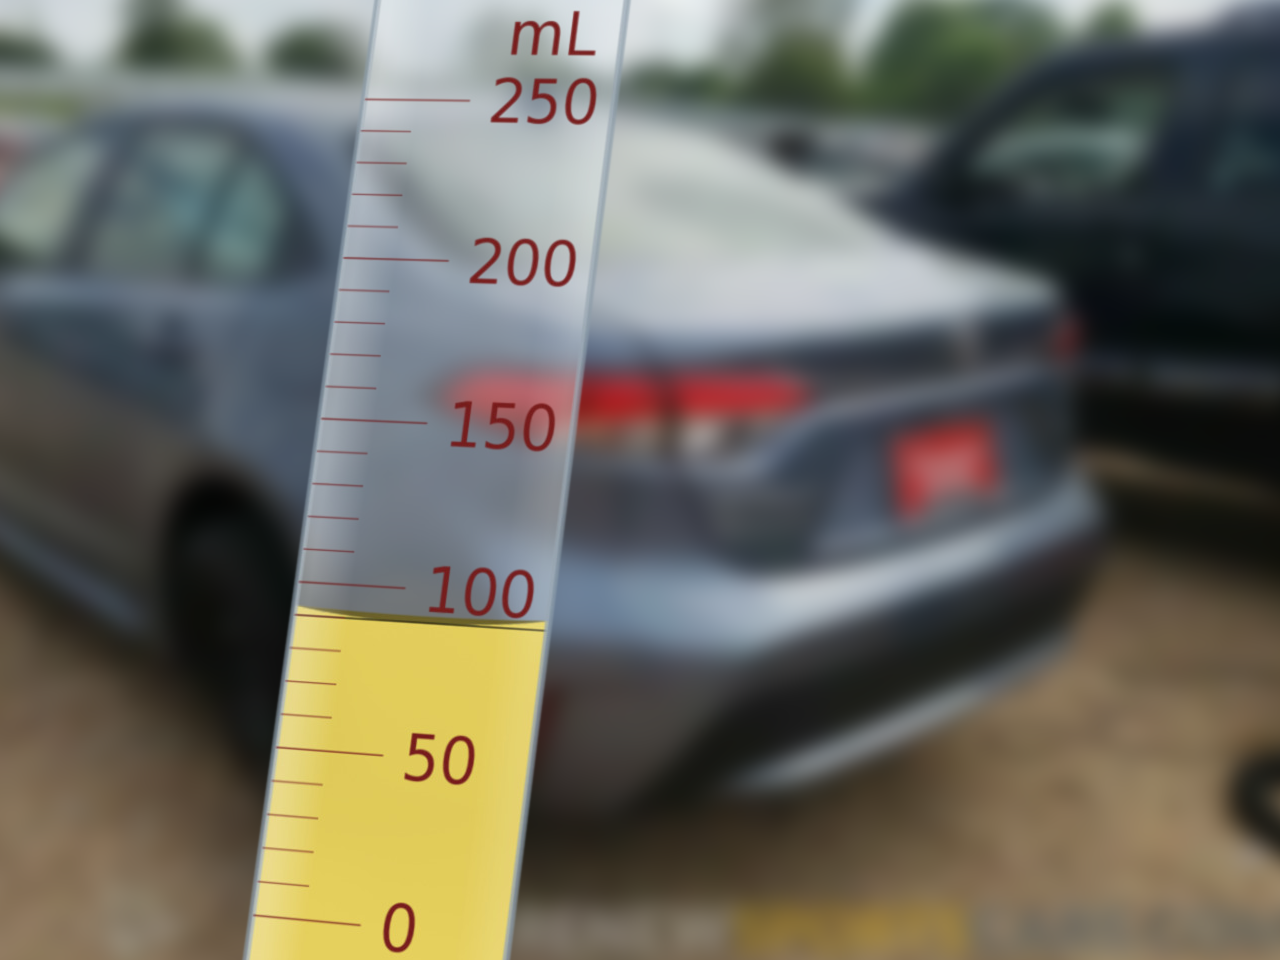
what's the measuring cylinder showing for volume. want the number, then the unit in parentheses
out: 90 (mL)
